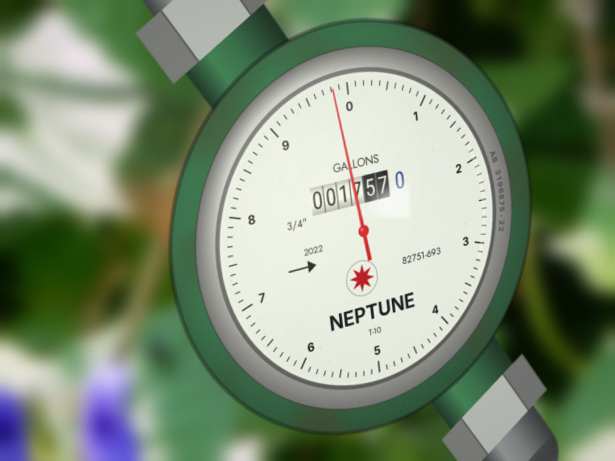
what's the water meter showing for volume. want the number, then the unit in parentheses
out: 17569.8 (gal)
